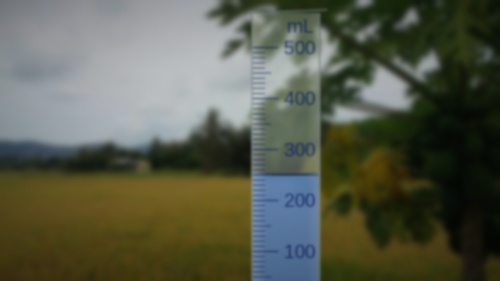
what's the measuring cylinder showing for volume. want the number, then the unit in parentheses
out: 250 (mL)
